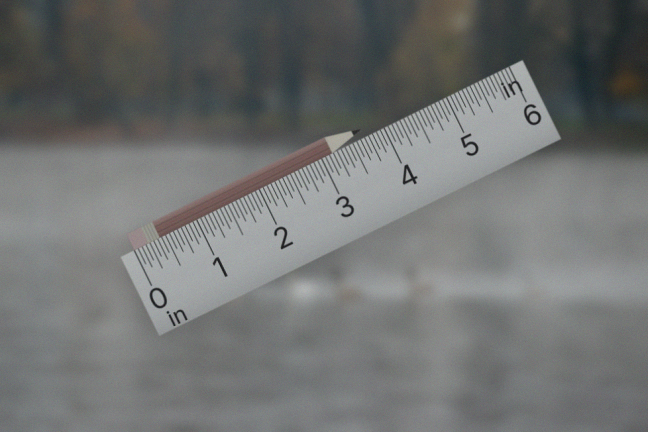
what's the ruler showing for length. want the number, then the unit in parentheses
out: 3.6875 (in)
